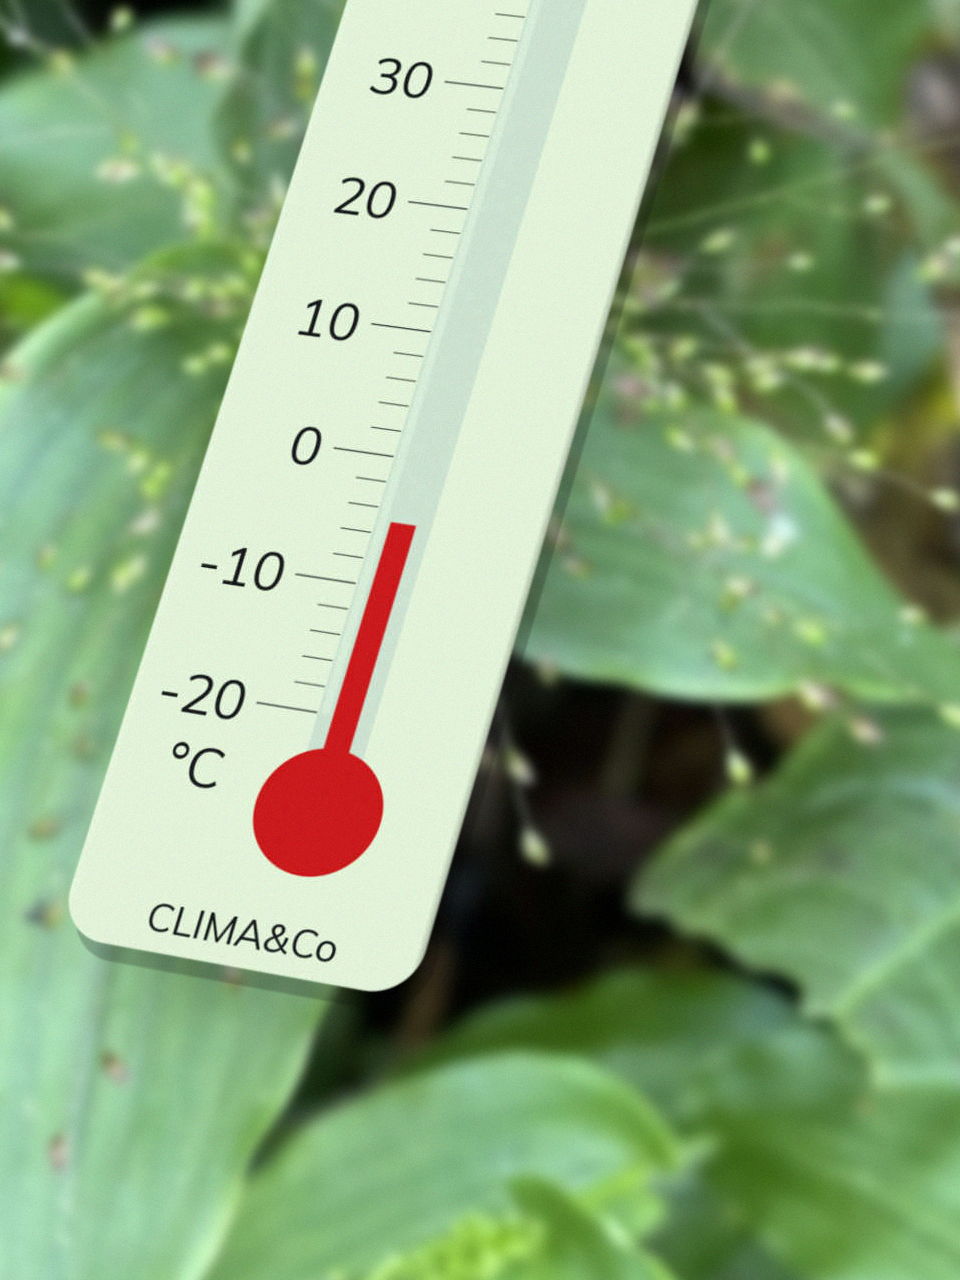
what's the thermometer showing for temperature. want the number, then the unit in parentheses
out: -5 (°C)
